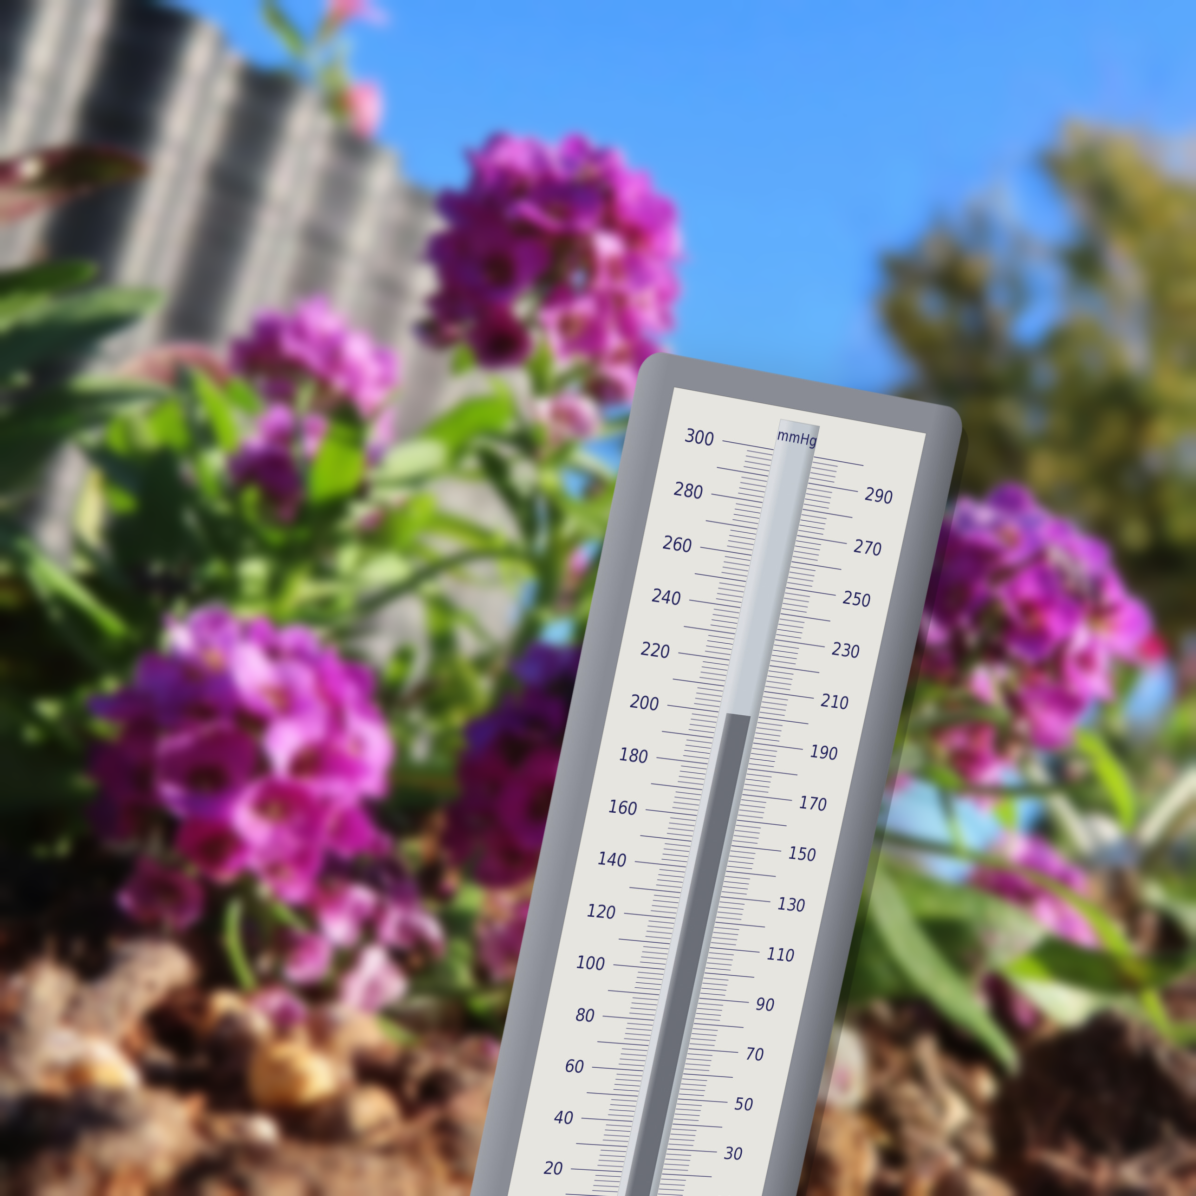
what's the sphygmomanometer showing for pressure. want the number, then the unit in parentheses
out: 200 (mmHg)
